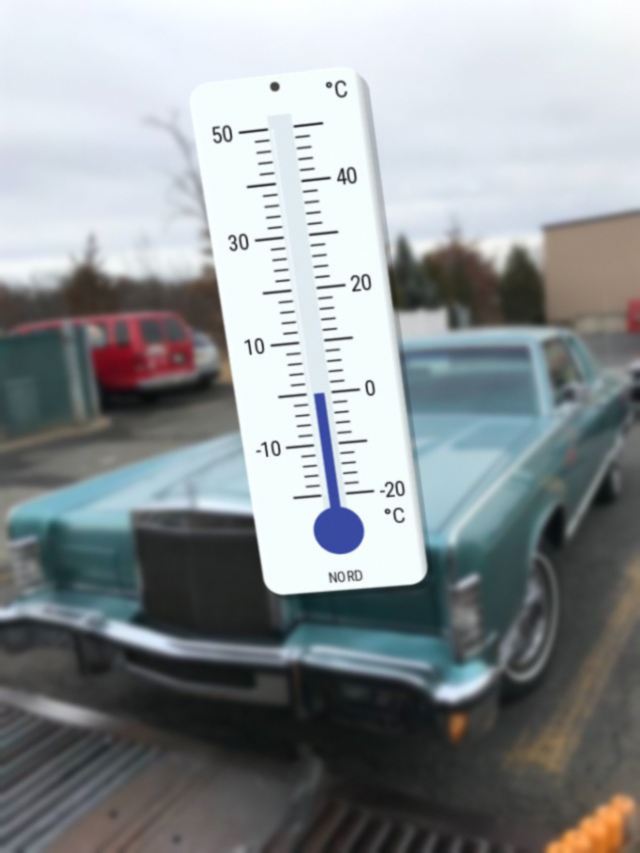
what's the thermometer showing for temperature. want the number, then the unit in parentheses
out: 0 (°C)
